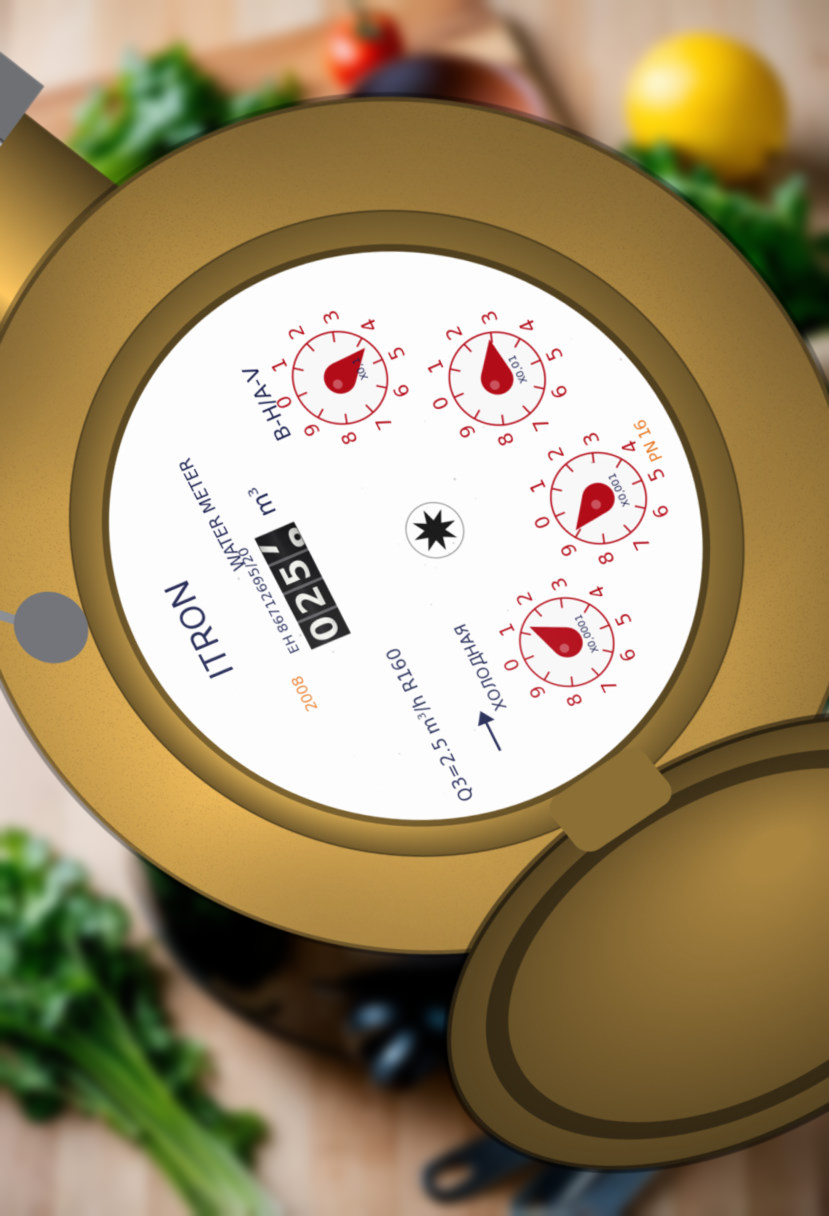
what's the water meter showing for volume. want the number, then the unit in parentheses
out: 257.4291 (m³)
